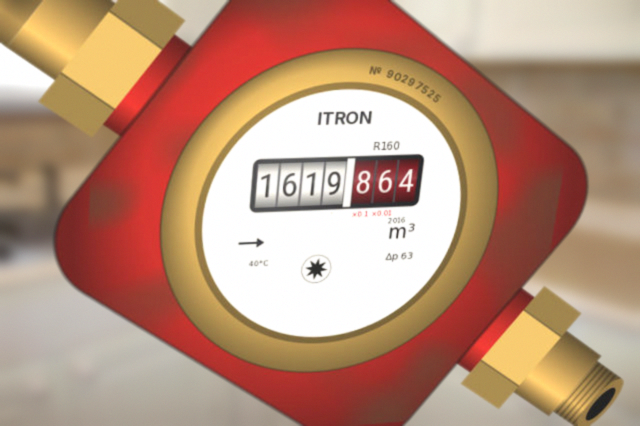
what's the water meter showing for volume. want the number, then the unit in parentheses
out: 1619.864 (m³)
